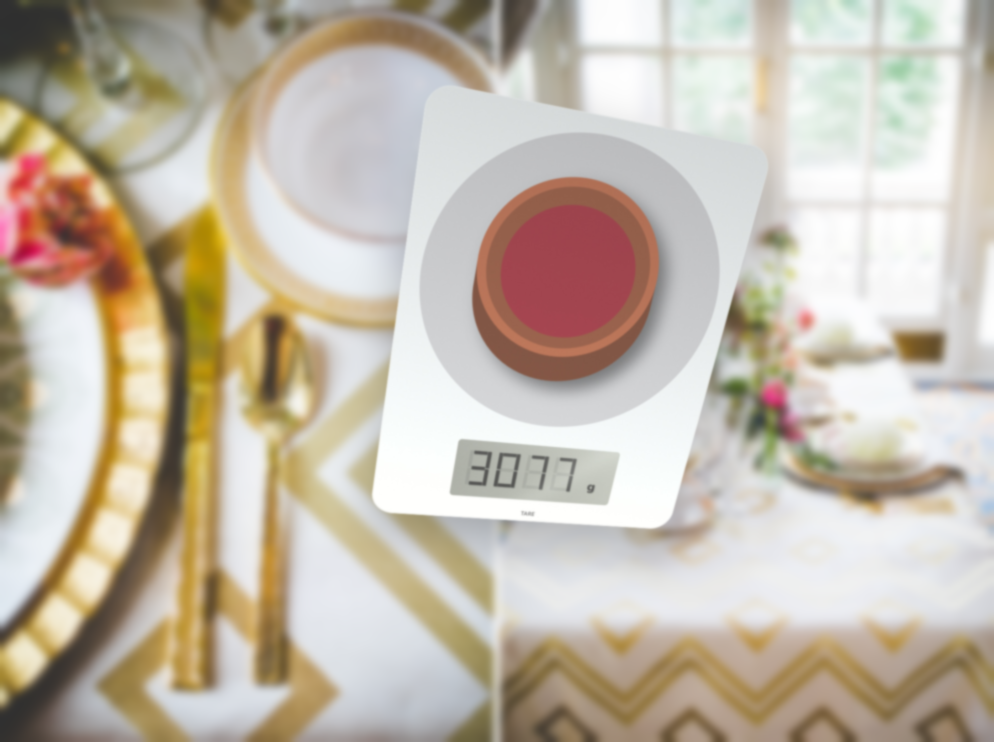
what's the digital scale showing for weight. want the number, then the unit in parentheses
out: 3077 (g)
